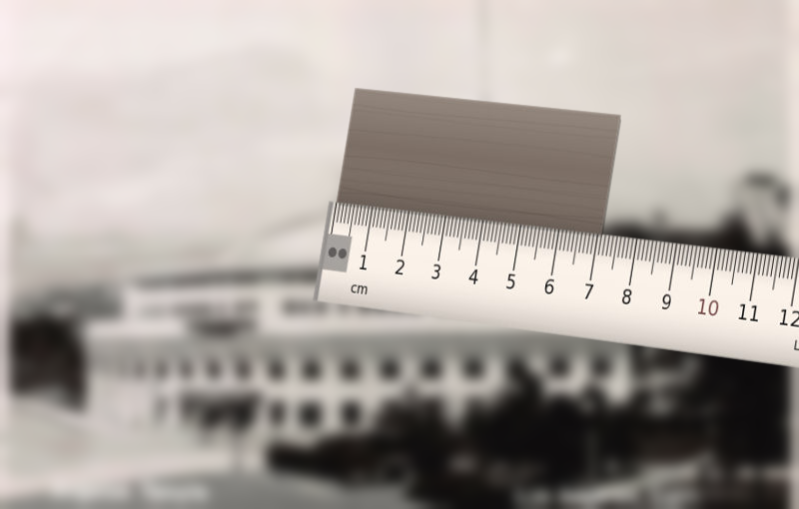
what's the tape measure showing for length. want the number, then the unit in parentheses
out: 7.1 (cm)
